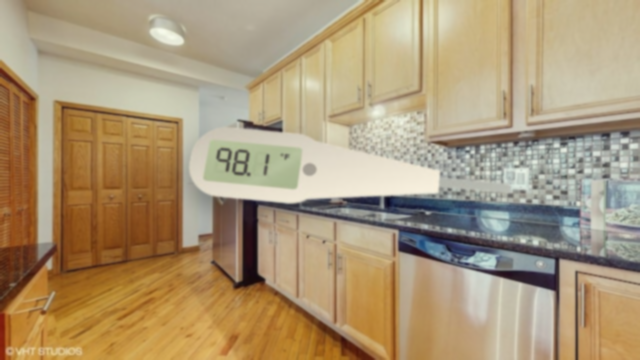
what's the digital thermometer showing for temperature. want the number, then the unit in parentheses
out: 98.1 (°F)
